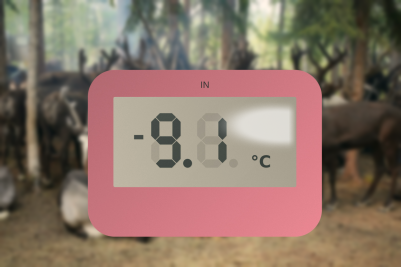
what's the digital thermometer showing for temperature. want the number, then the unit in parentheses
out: -9.1 (°C)
